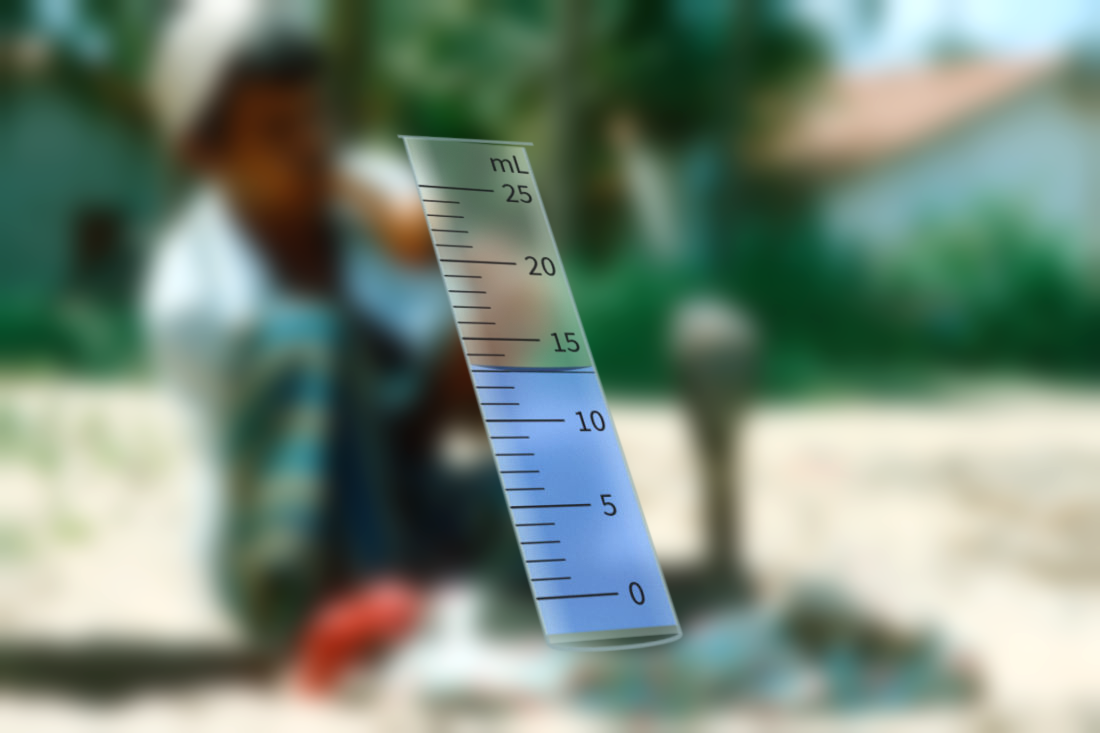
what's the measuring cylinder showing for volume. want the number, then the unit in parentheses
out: 13 (mL)
